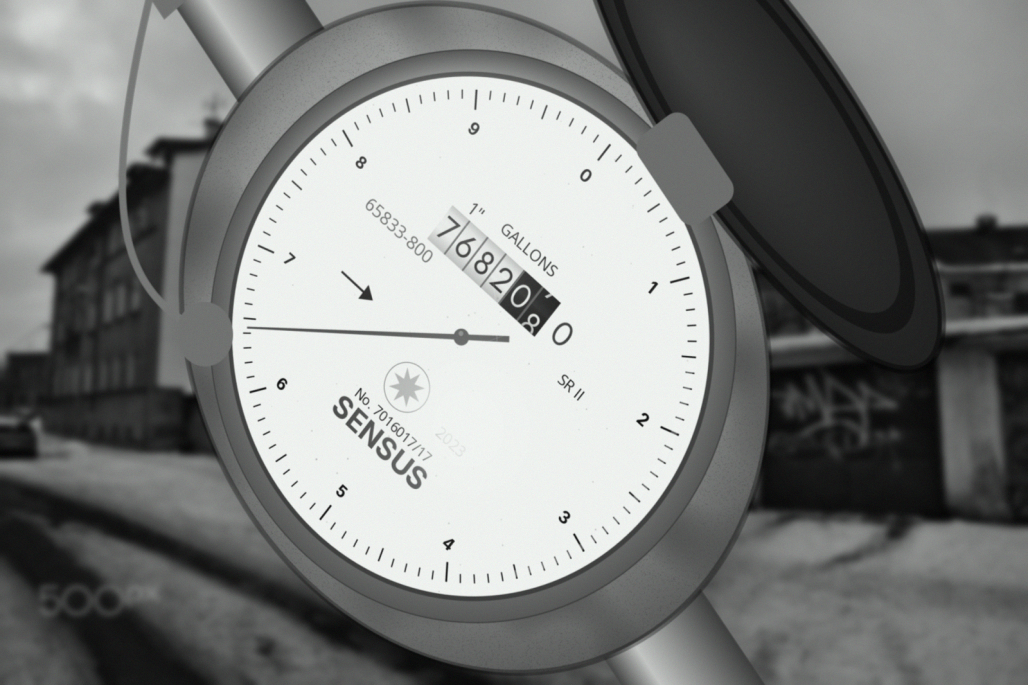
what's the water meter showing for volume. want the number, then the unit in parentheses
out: 7682076.4 (gal)
